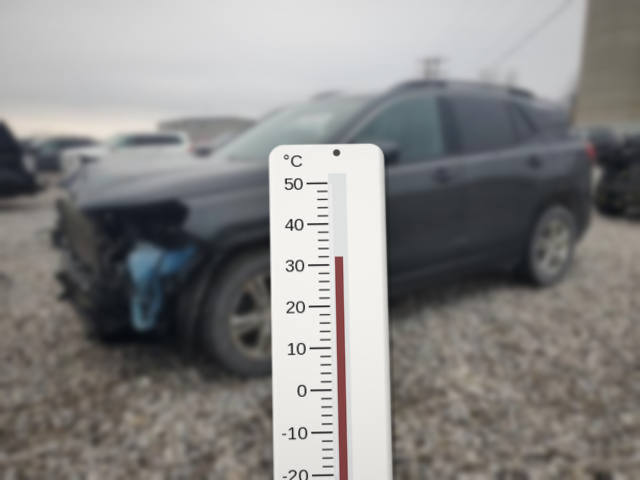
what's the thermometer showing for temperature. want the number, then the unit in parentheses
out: 32 (°C)
